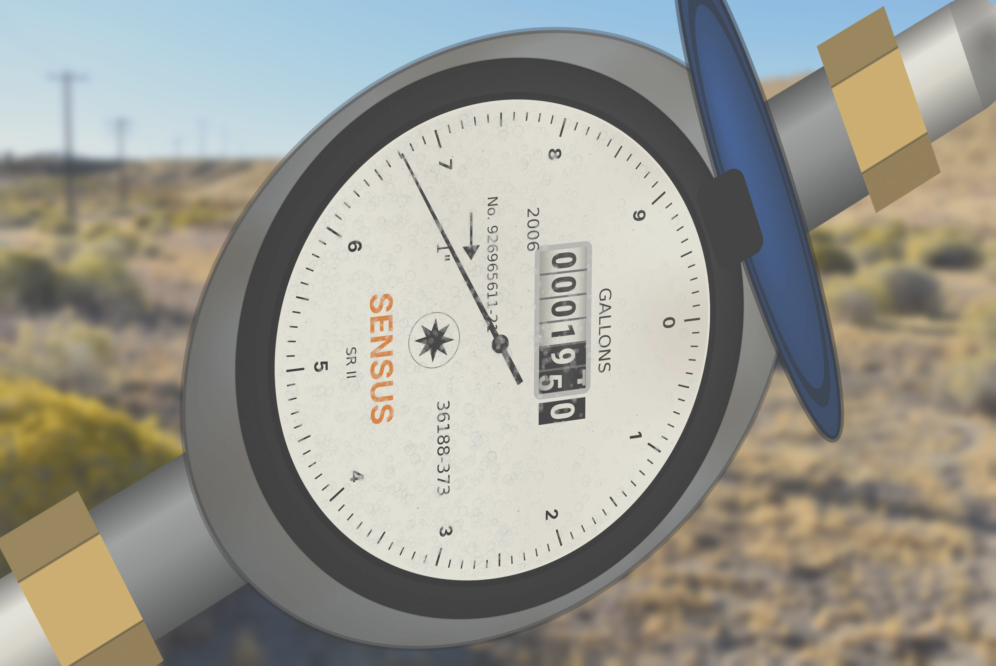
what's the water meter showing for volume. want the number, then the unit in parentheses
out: 1946.7 (gal)
